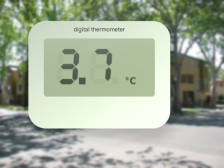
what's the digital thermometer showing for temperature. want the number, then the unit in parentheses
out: 3.7 (°C)
